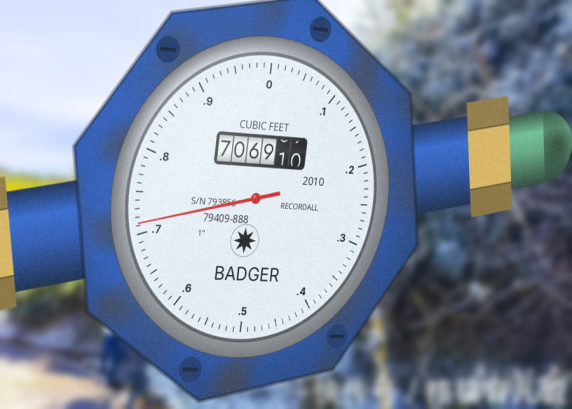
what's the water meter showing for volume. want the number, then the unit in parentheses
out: 706909.71 (ft³)
